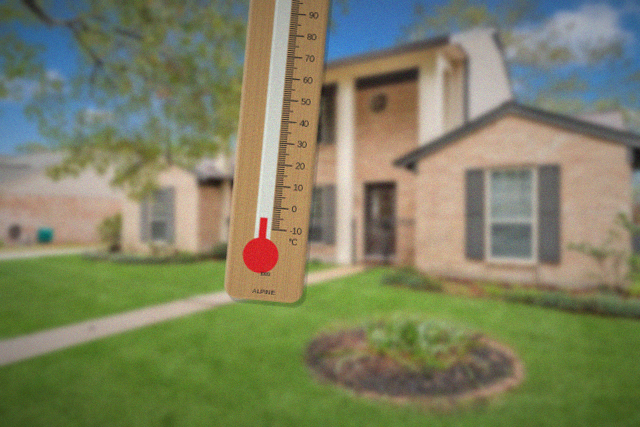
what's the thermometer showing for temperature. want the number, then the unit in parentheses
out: -5 (°C)
